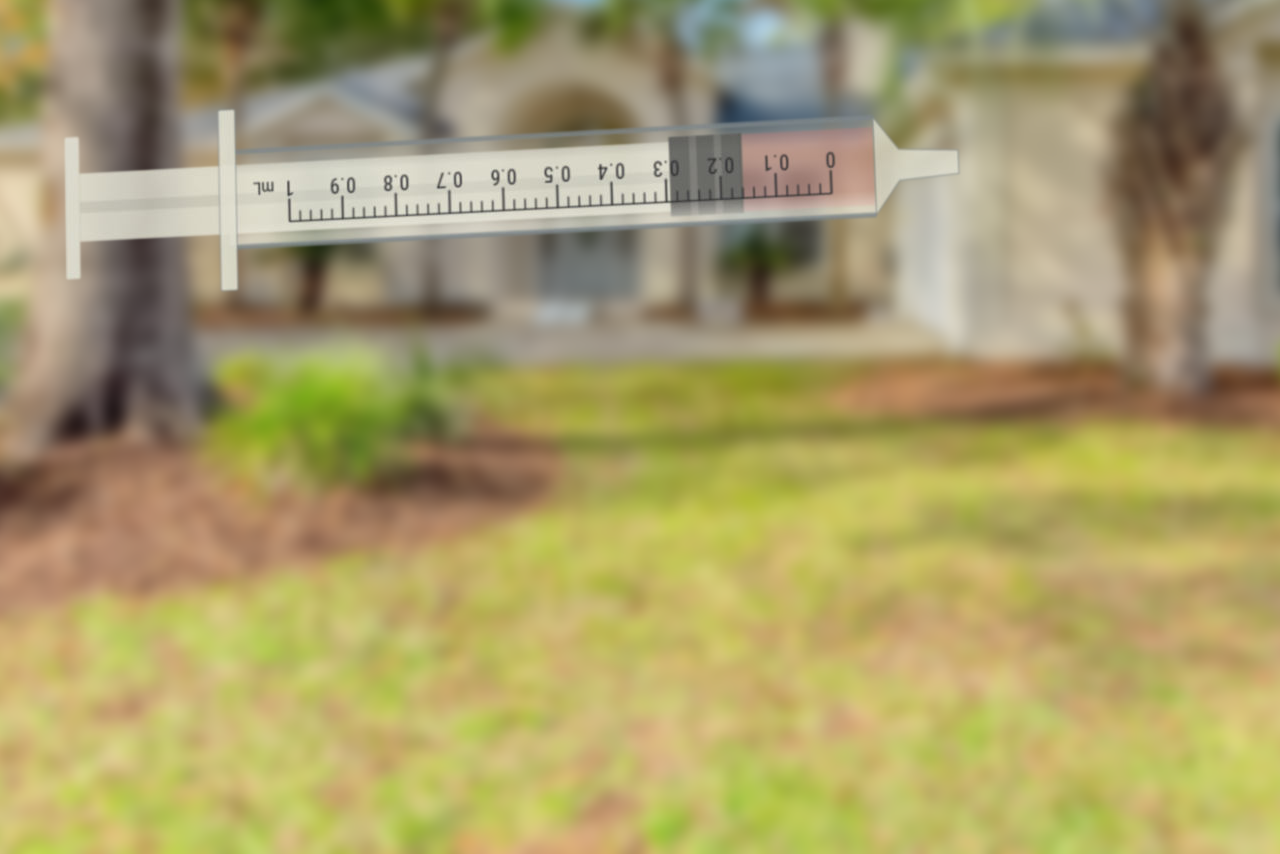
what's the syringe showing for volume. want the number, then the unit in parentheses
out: 0.16 (mL)
